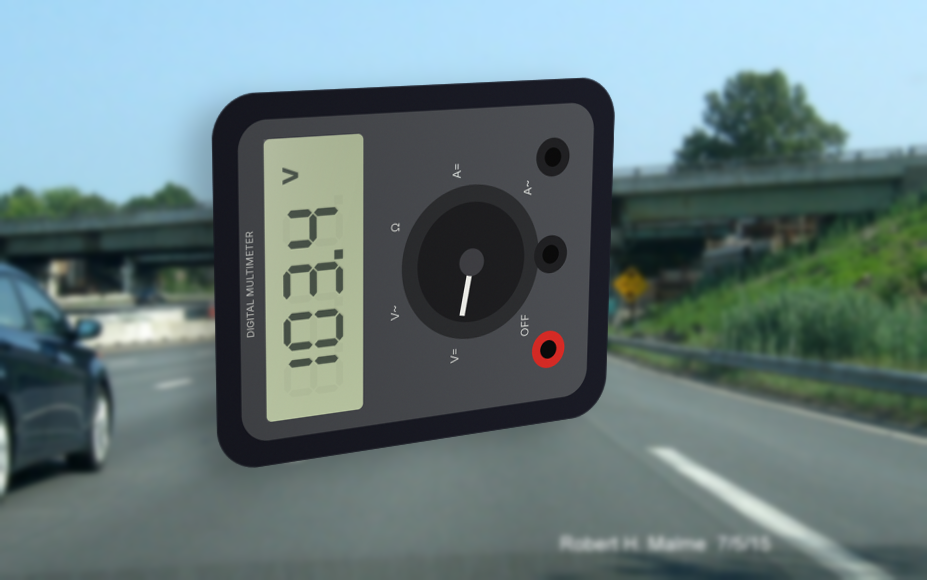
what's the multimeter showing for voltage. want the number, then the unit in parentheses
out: 103.4 (V)
